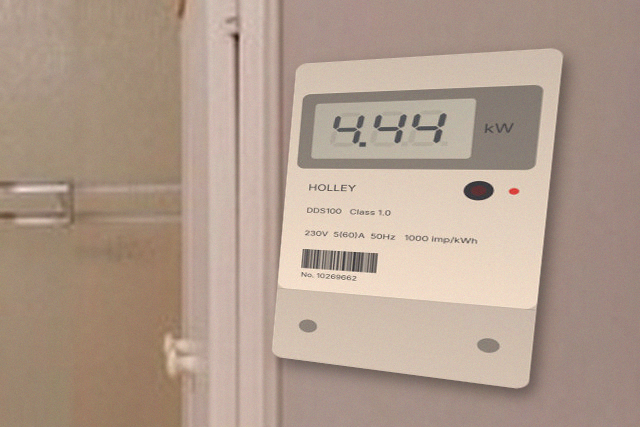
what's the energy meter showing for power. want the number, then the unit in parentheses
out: 4.44 (kW)
